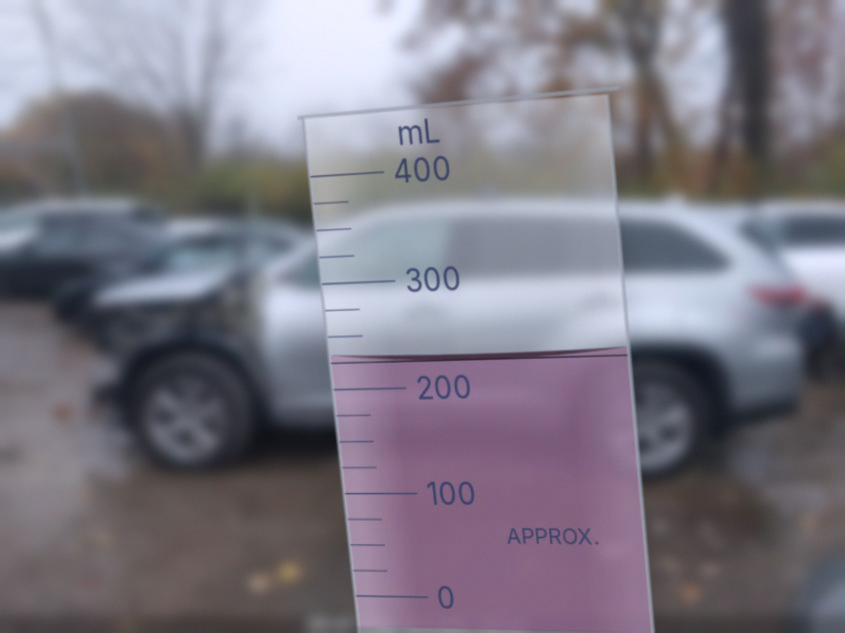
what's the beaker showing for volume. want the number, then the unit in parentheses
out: 225 (mL)
